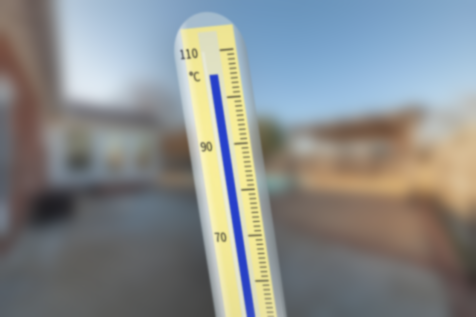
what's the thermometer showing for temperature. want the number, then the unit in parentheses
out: 105 (°C)
